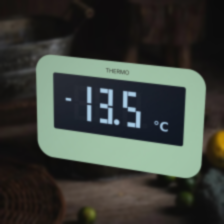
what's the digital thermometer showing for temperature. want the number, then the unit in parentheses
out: -13.5 (°C)
